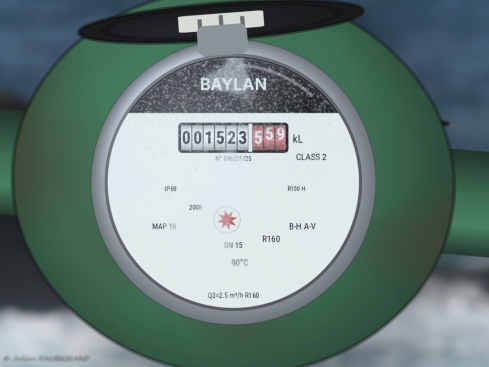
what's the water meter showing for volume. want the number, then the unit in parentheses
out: 1523.559 (kL)
